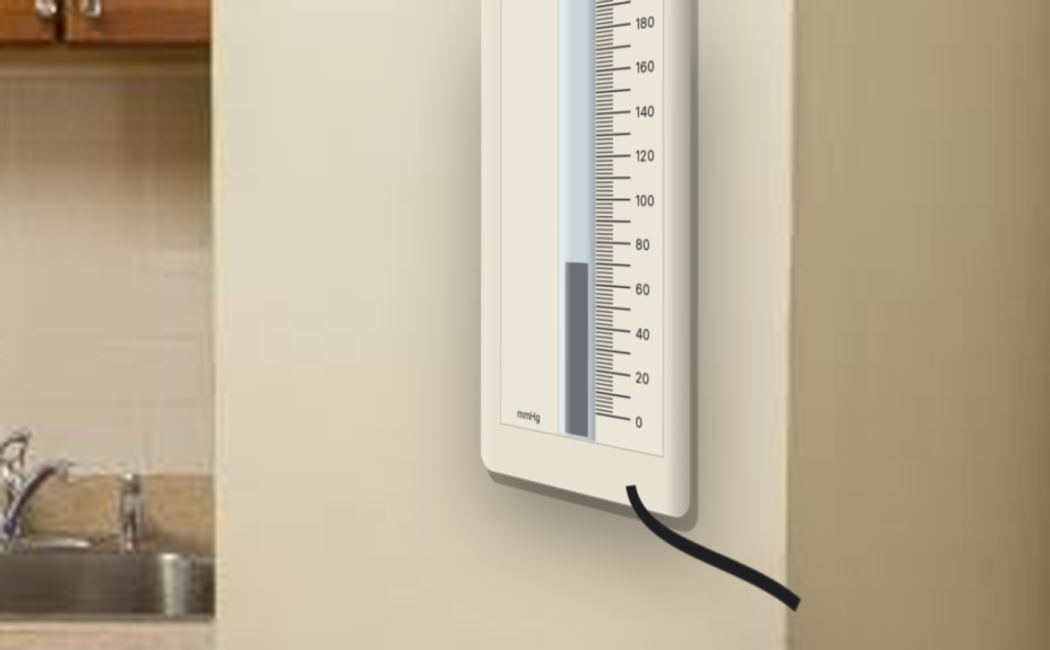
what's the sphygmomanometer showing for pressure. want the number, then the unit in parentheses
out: 70 (mmHg)
